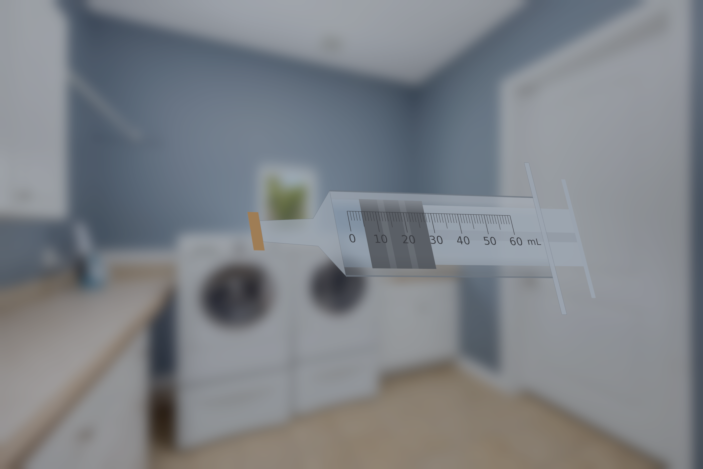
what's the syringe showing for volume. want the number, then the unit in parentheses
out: 5 (mL)
